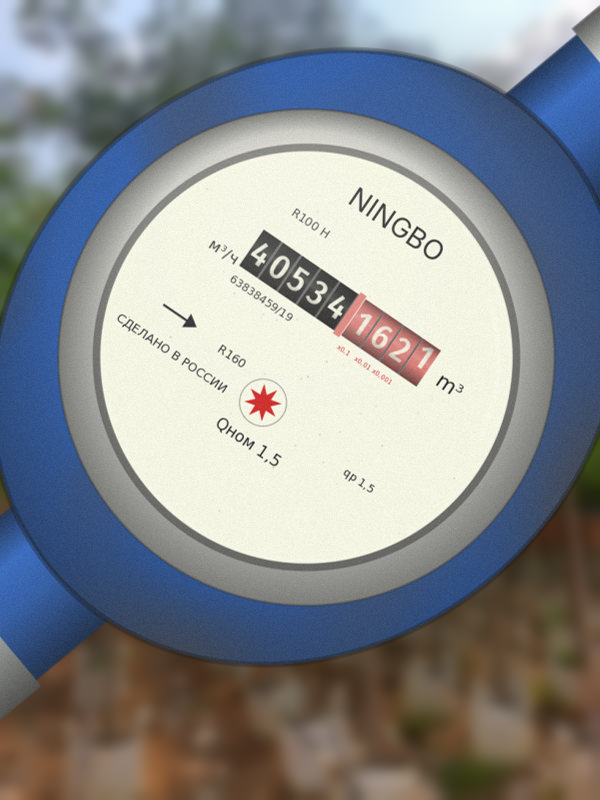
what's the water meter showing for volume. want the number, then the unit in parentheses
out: 40534.1621 (m³)
